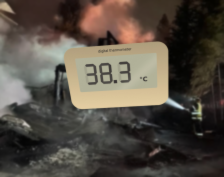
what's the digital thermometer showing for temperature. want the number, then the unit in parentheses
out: 38.3 (°C)
